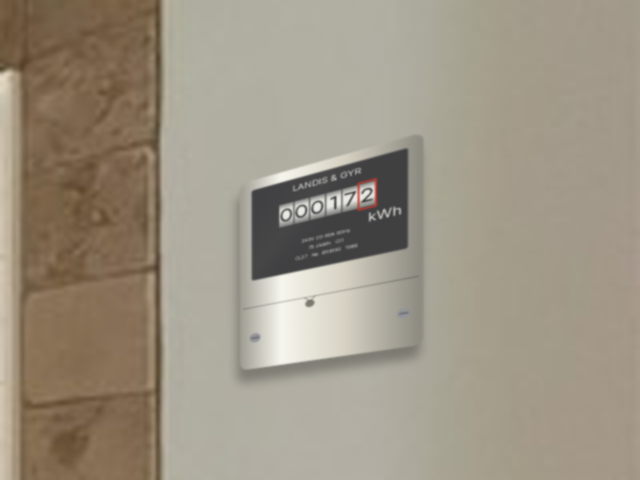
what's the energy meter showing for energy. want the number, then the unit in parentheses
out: 17.2 (kWh)
